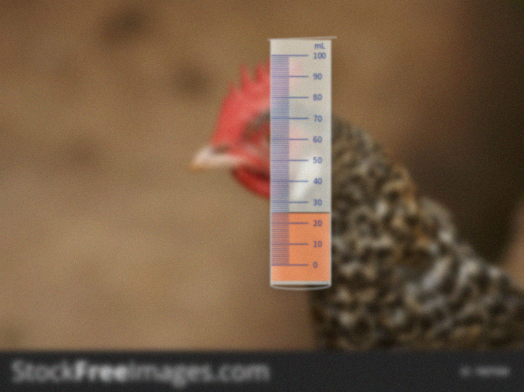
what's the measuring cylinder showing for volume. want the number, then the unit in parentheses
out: 25 (mL)
